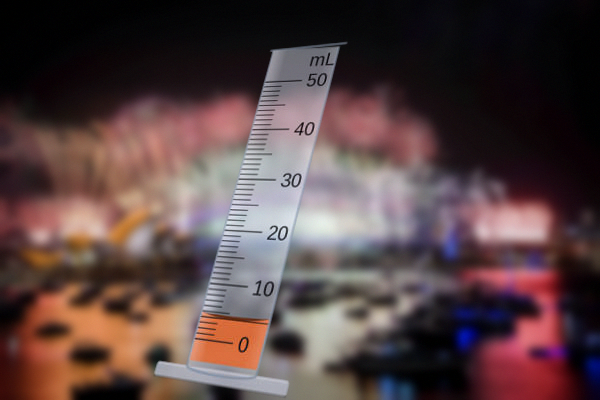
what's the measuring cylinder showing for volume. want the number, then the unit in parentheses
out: 4 (mL)
